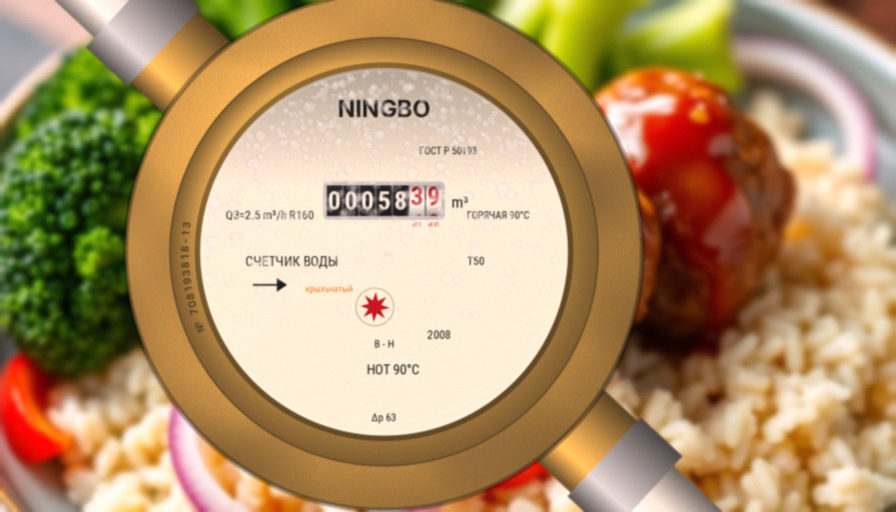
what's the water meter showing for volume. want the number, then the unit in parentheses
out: 58.39 (m³)
